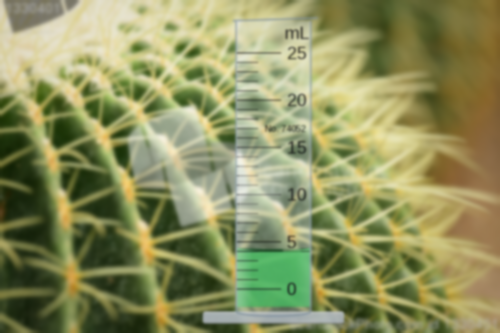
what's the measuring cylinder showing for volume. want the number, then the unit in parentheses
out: 4 (mL)
